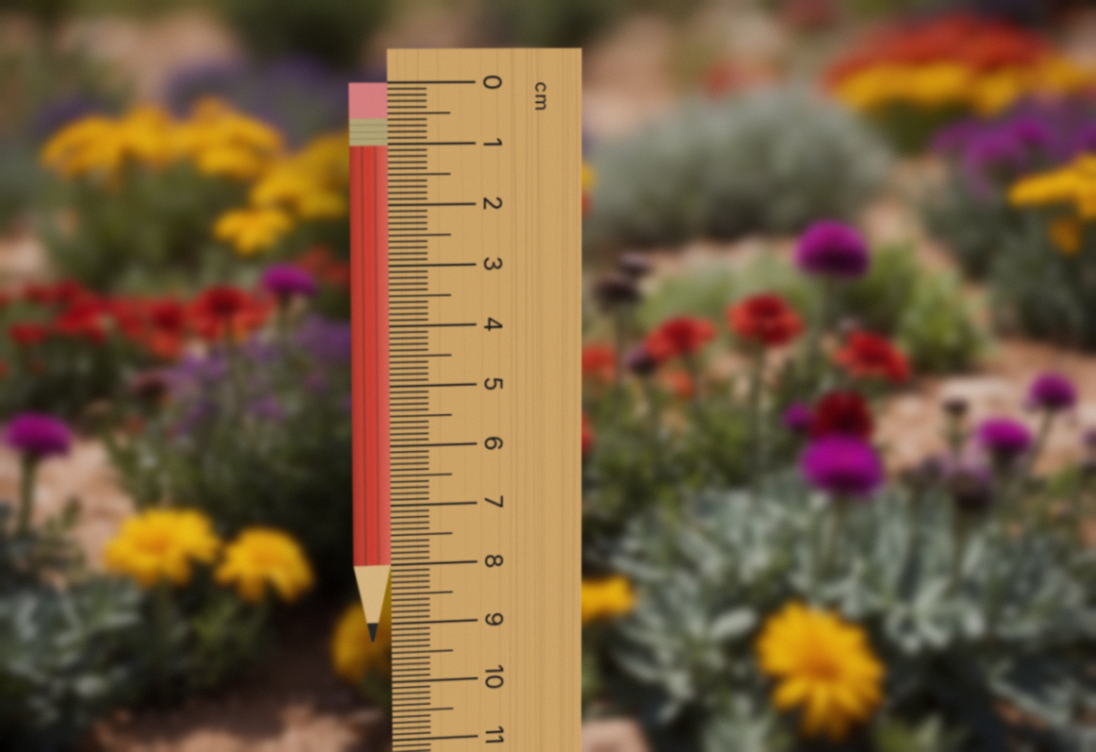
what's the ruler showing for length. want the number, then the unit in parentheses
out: 9.3 (cm)
